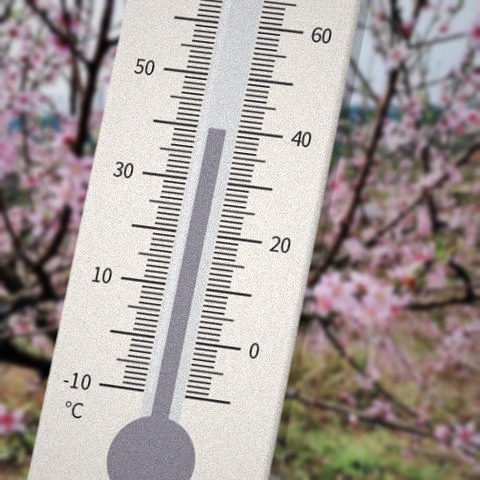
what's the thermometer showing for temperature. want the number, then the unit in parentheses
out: 40 (°C)
